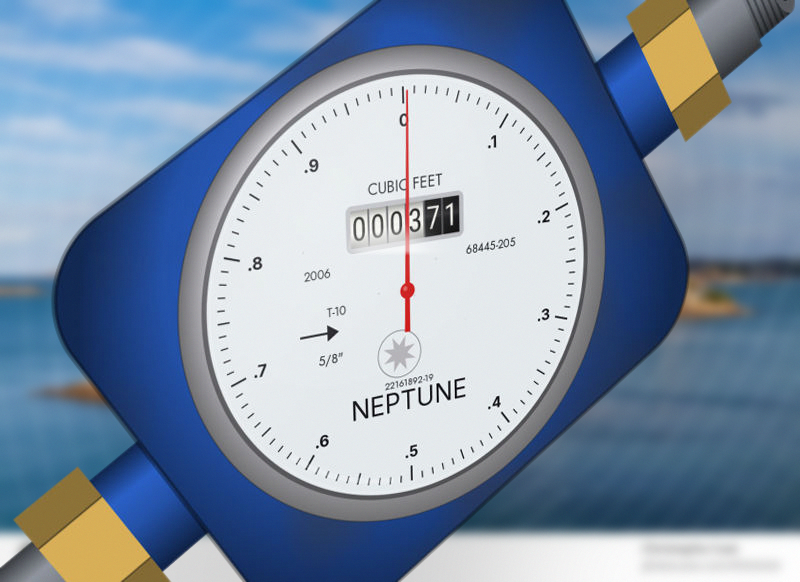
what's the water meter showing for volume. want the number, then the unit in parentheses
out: 371.00 (ft³)
